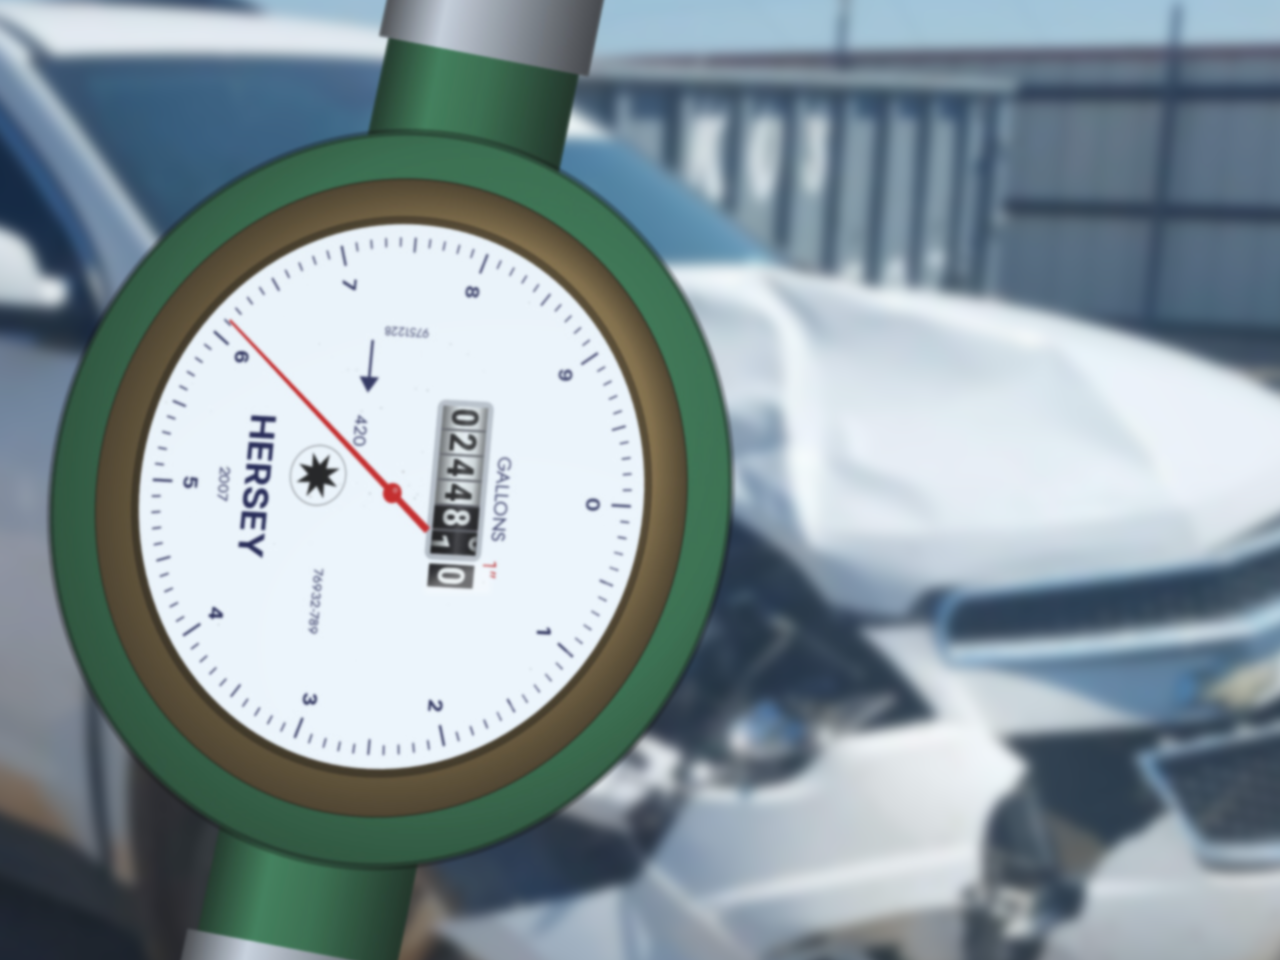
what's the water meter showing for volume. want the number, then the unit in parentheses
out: 244806.1 (gal)
